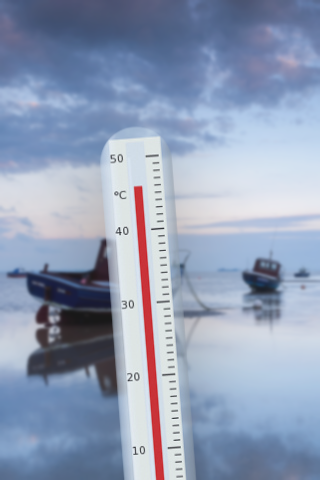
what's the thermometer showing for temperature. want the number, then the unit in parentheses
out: 46 (°C)
